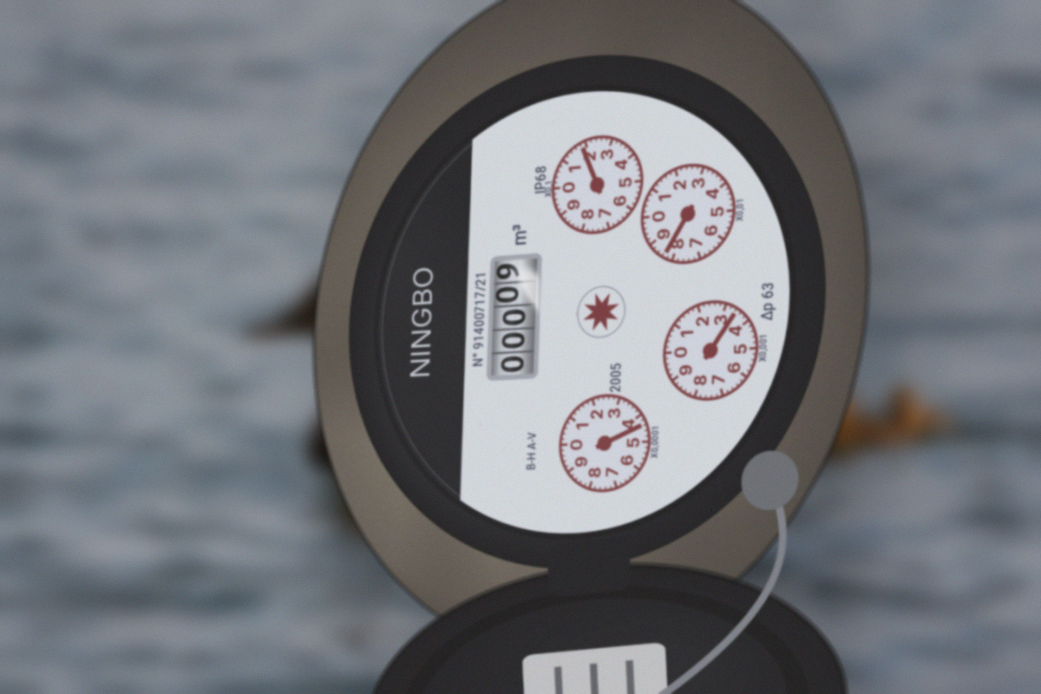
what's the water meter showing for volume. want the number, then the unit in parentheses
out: 9.1834 (m³)
